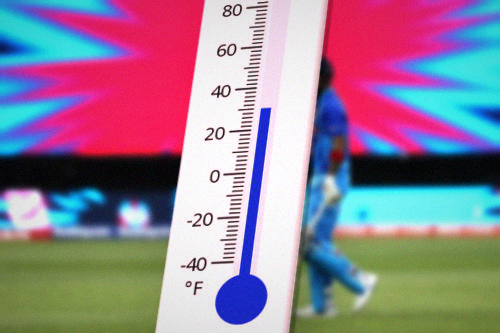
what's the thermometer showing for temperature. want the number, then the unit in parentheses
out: 30 (°F)
